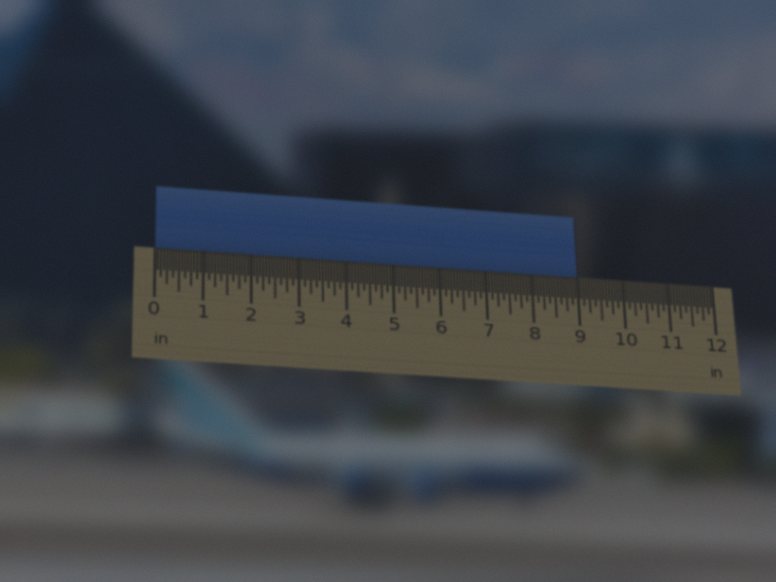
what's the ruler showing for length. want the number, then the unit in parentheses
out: 9 (in)
